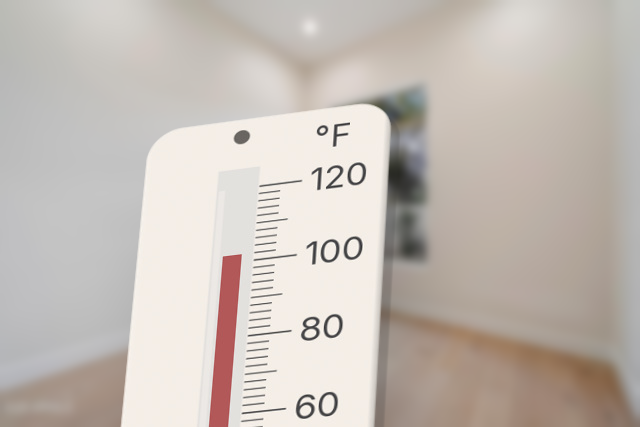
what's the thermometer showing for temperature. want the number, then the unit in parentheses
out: 102 (°F)
